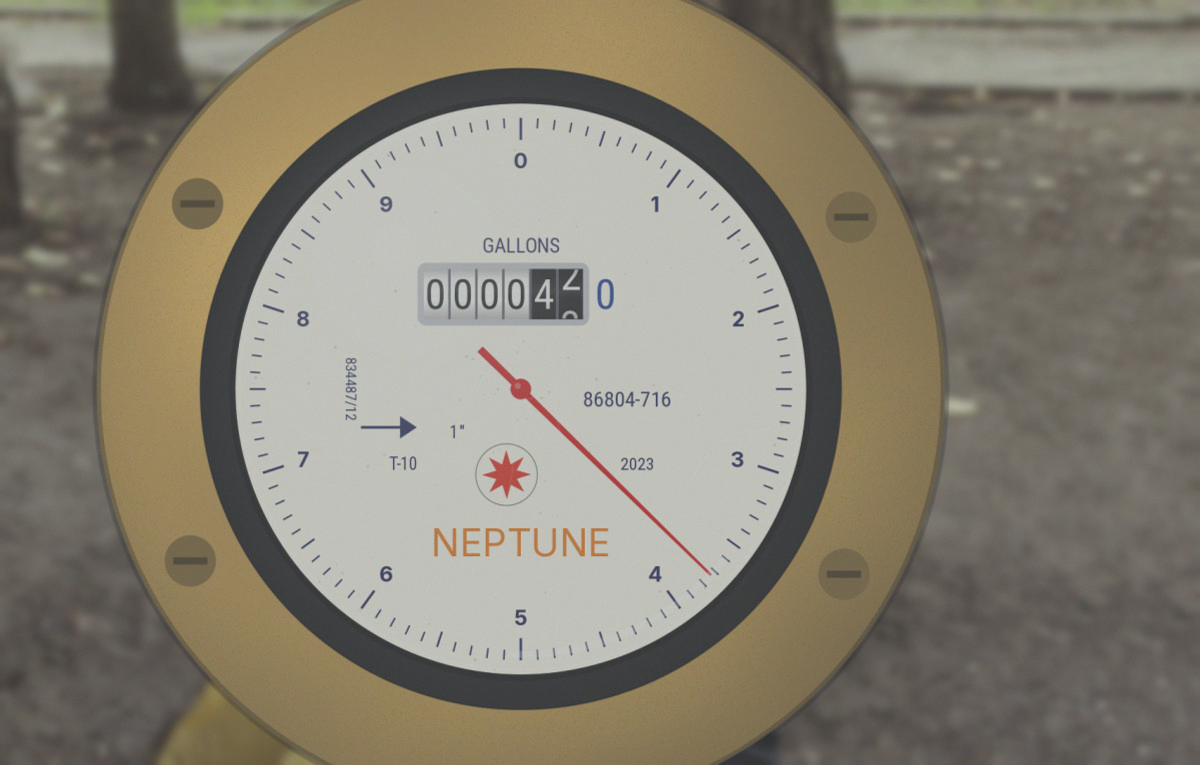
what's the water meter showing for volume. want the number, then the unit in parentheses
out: 423.7 (gal)
